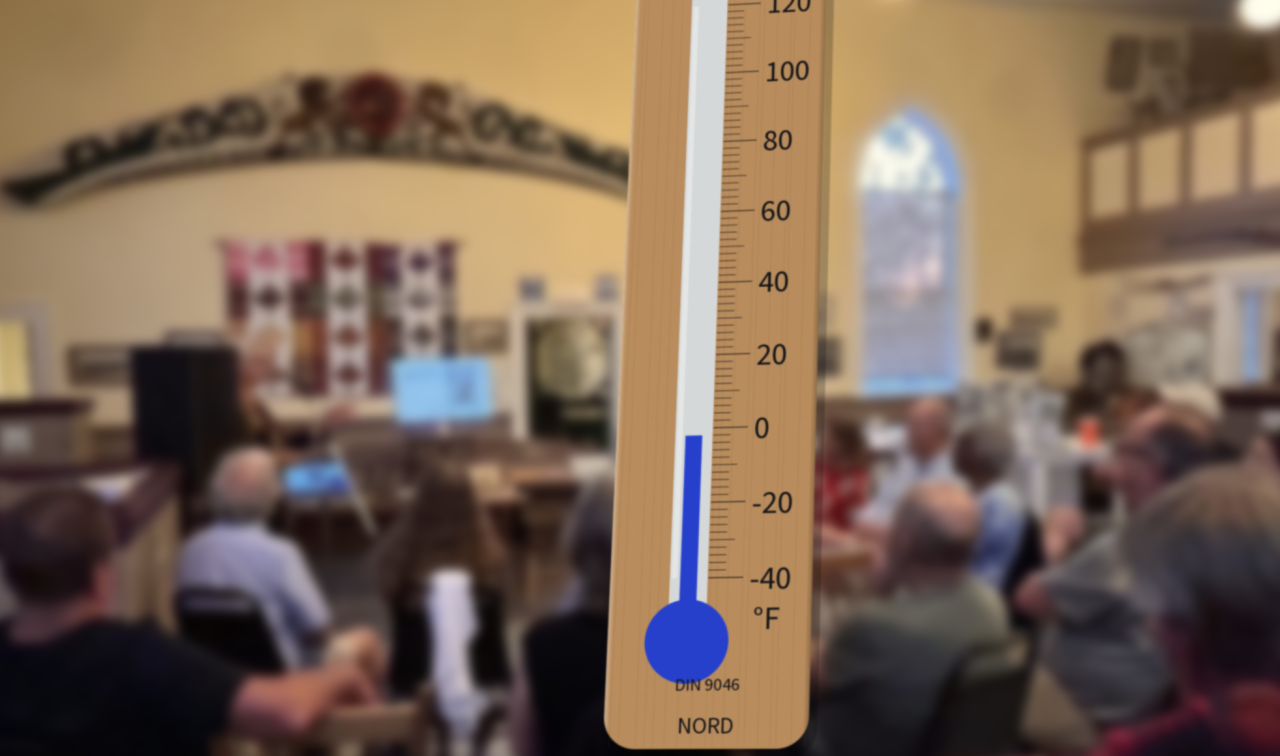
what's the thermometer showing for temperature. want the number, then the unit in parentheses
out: -2 (°F)
